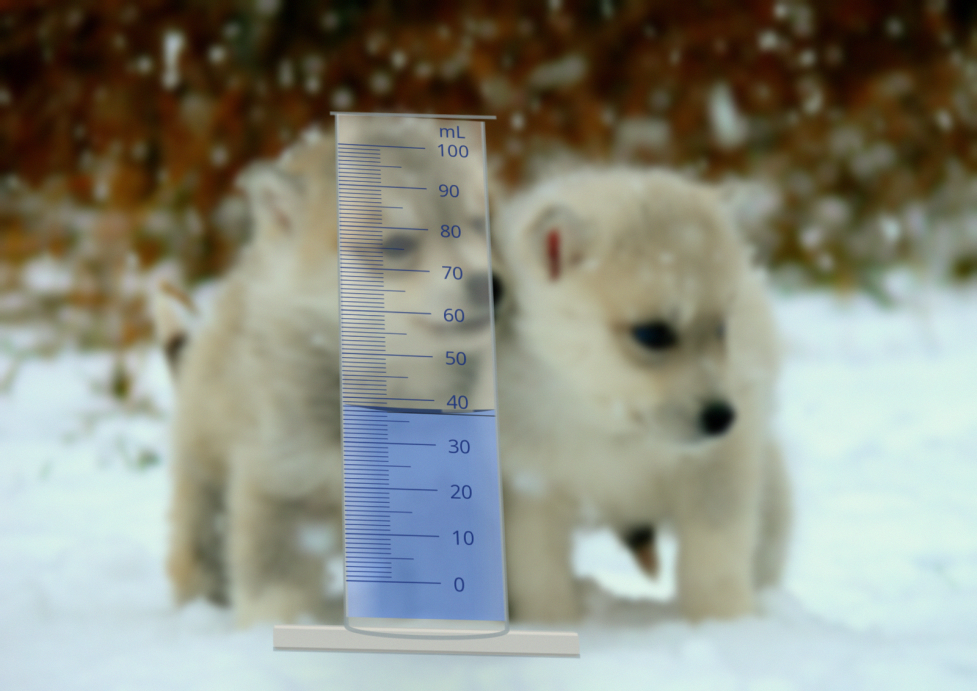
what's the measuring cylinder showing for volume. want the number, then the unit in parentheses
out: 37 (mL)
